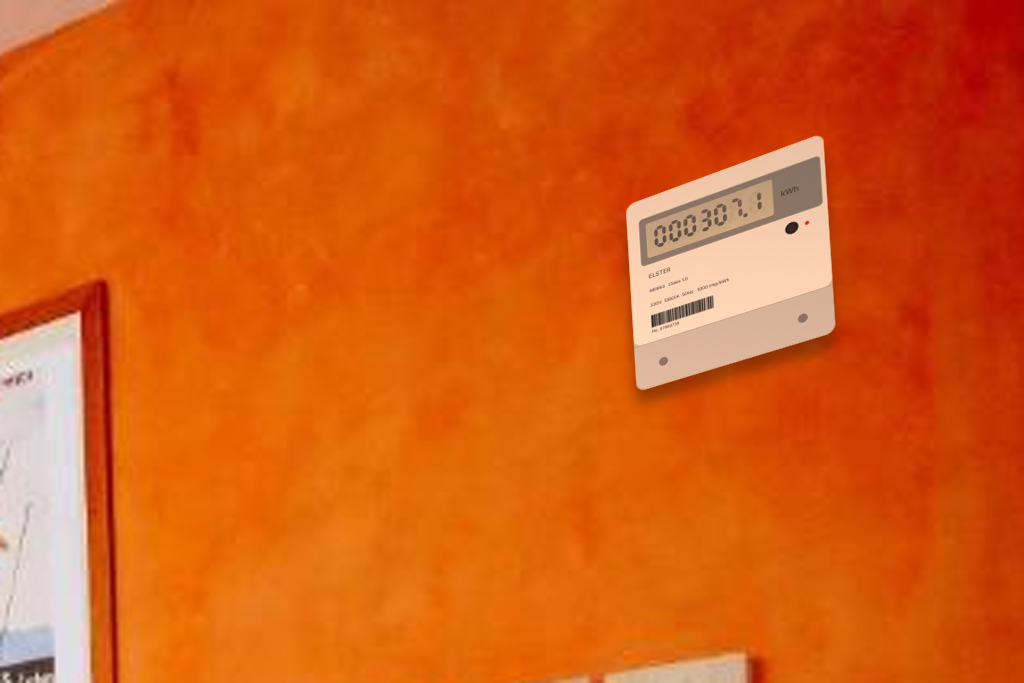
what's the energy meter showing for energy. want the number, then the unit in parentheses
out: 307.1 (kWh)
